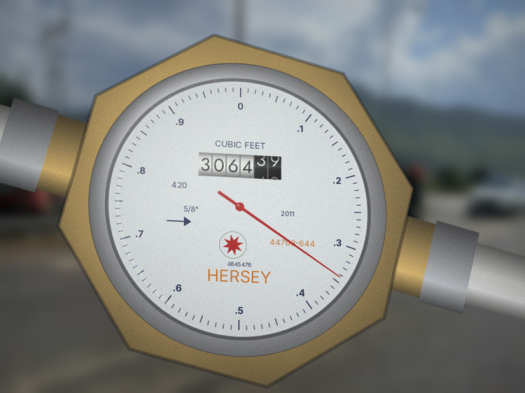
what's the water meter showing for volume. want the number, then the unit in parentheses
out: 306439.34 (ft³)
